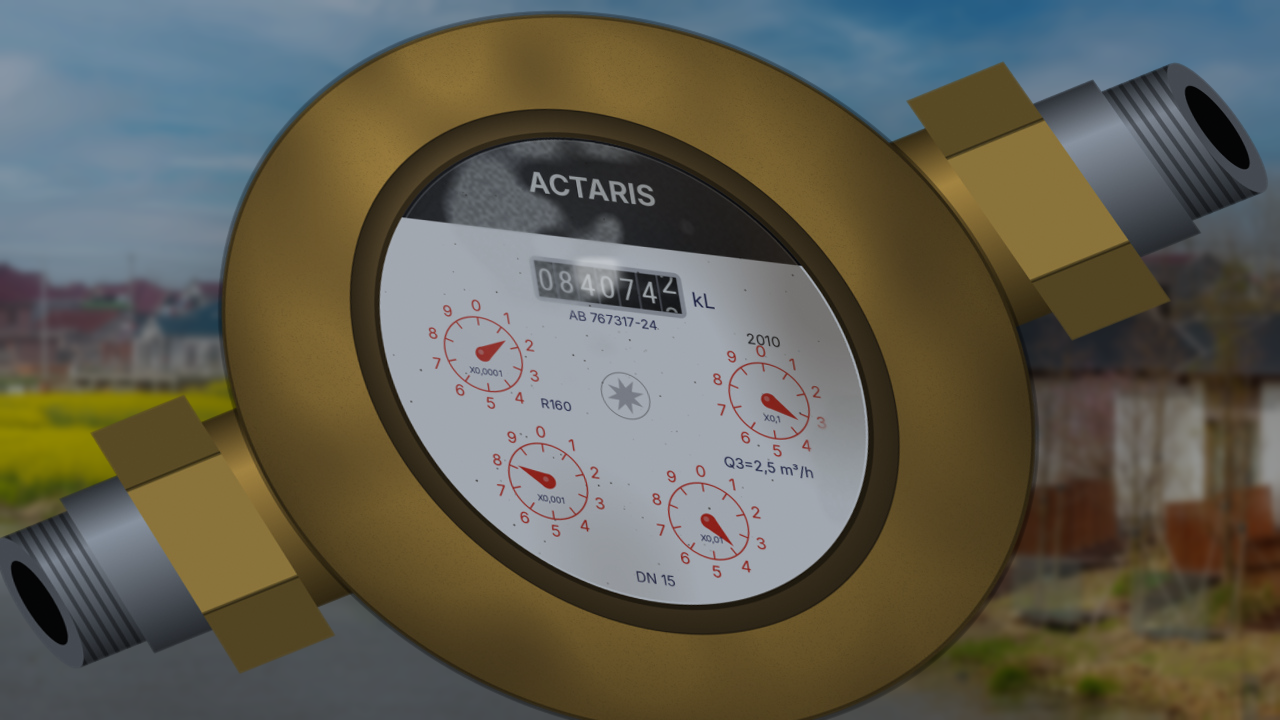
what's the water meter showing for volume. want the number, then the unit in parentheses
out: 840742.3381 (kL)
